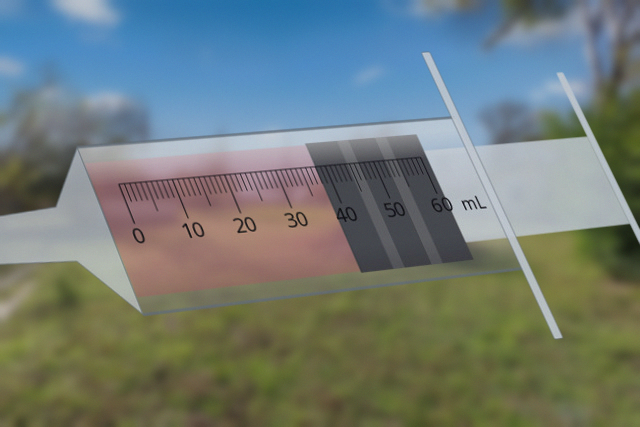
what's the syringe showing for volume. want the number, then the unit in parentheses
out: 38 (mL)
